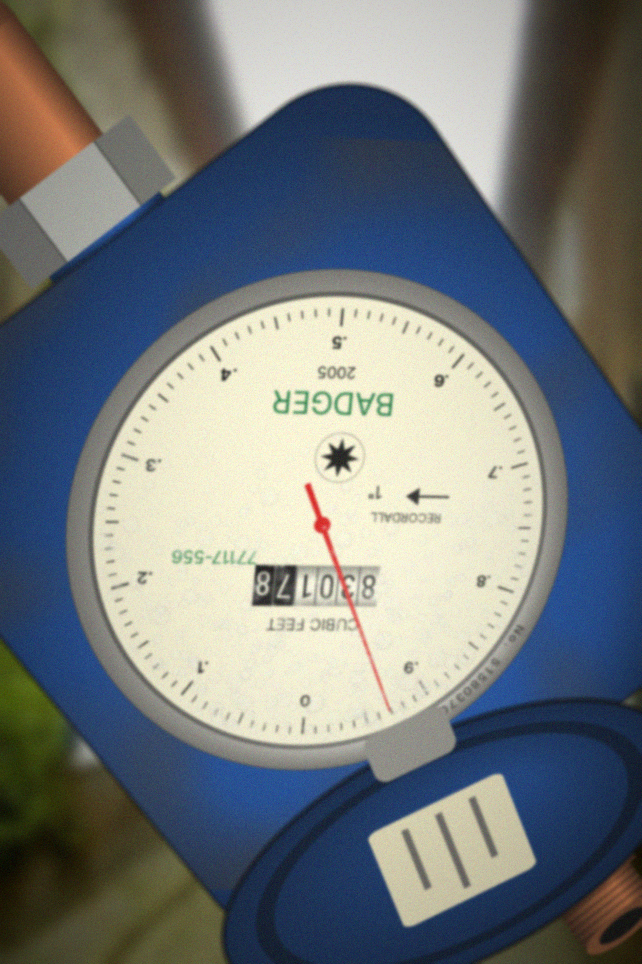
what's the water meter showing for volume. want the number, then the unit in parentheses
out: 830177.93 (ft³)
